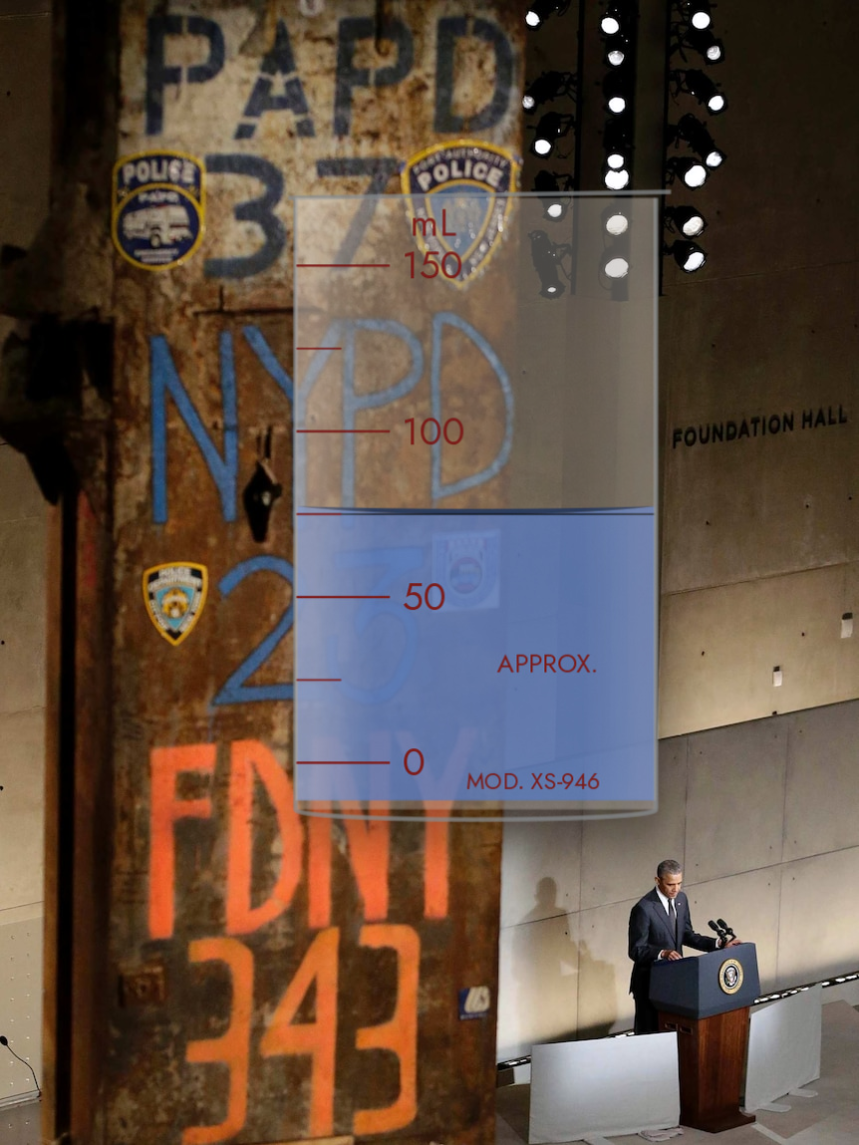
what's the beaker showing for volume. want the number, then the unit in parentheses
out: 75 (mL)
